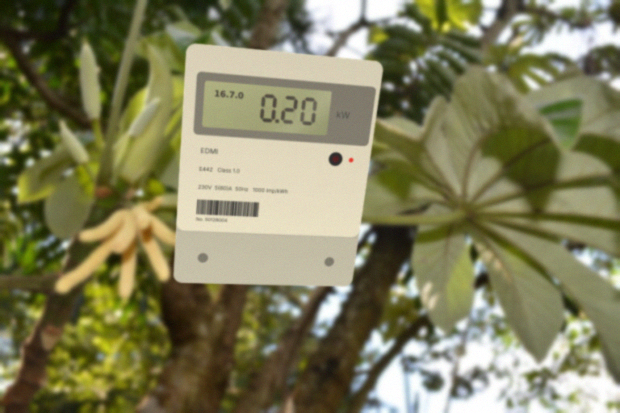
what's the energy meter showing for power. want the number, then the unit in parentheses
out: 0.20 (kW)
